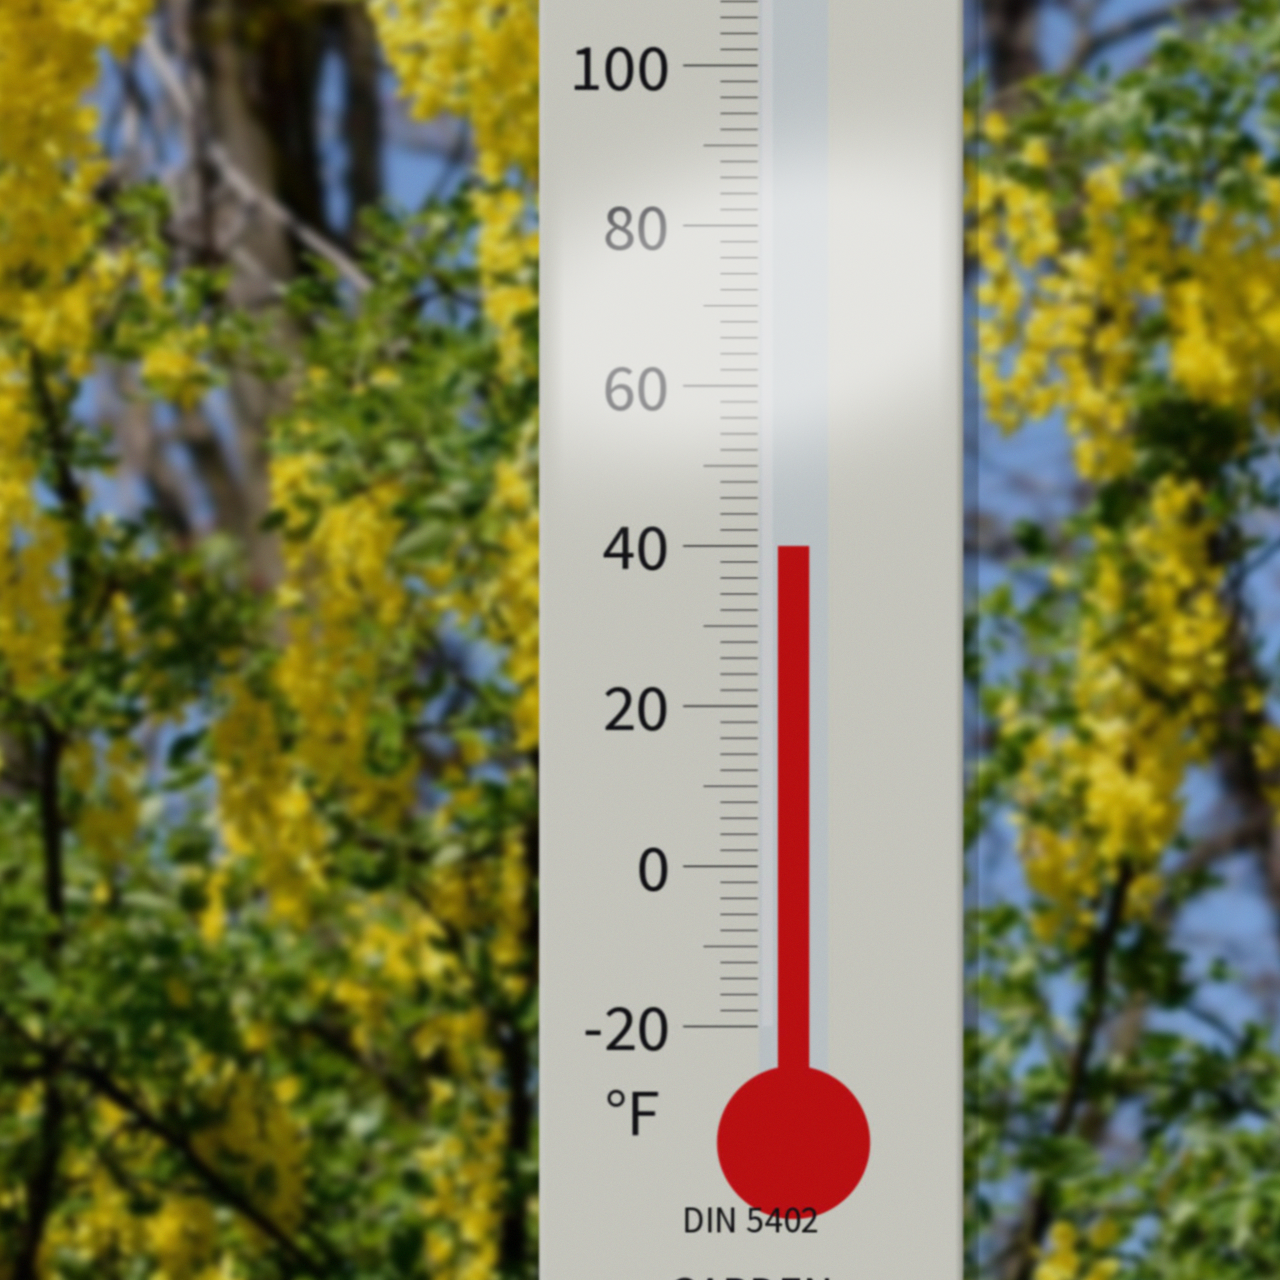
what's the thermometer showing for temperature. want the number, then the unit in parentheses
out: 40 (°F)
